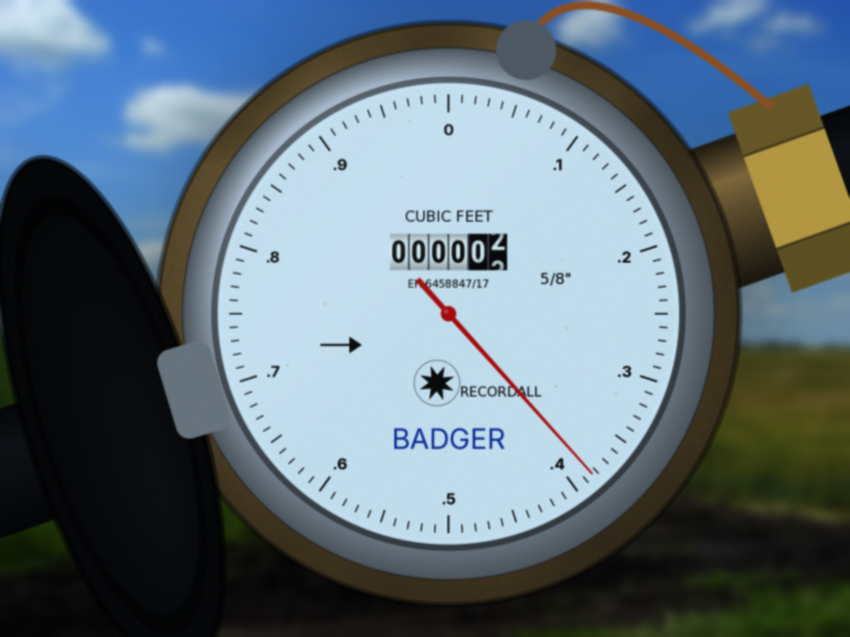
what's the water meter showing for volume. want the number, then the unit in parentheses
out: 2.38 (ft³)
